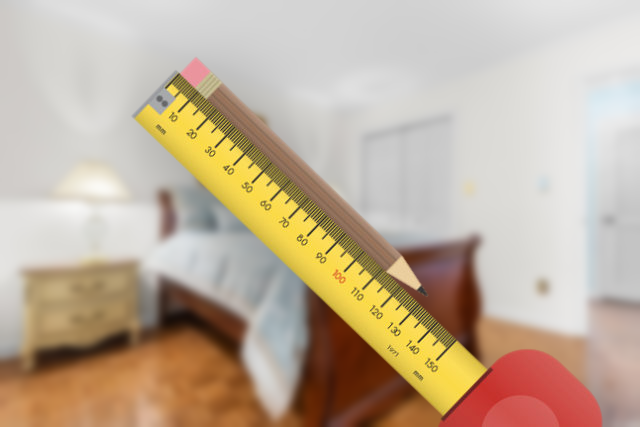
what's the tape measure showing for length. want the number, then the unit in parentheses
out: 130 (mm)
